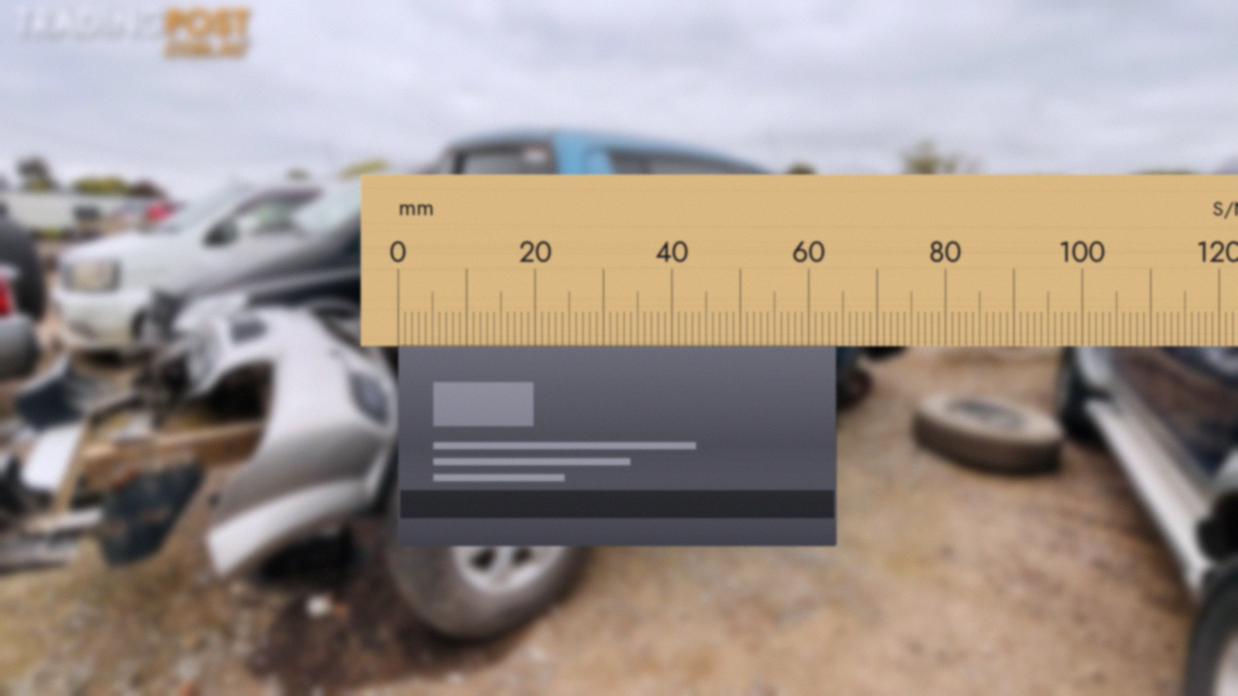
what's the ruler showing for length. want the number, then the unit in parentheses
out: 64 (mm)
